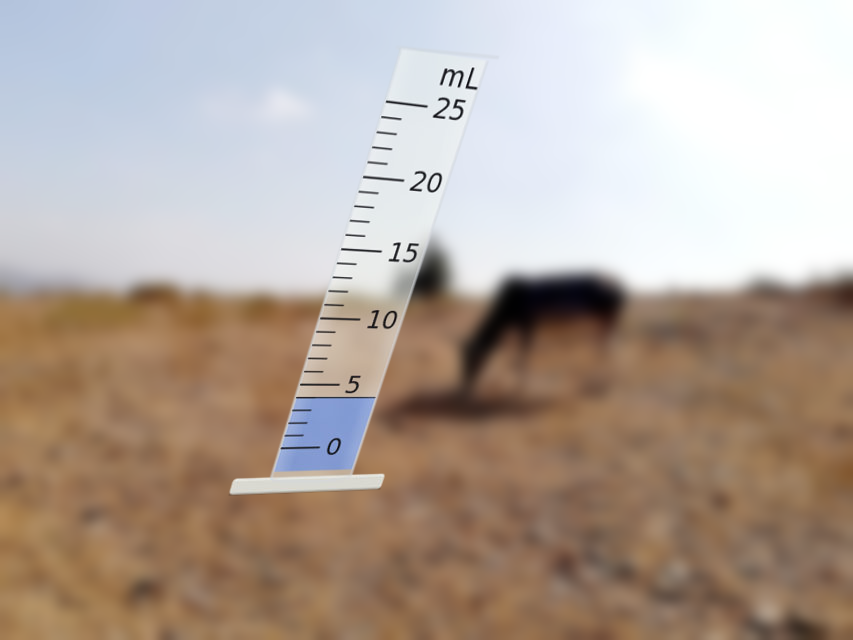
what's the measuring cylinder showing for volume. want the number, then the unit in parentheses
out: 4 (mL)
